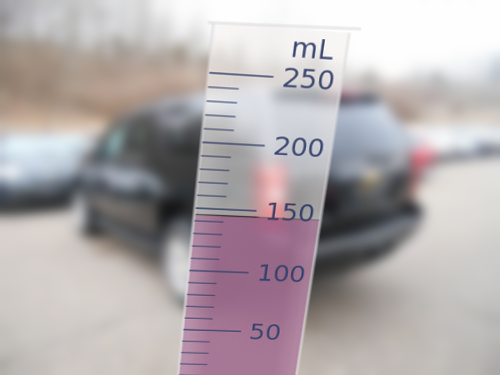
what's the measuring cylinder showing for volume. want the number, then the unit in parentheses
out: 145 (mL)
